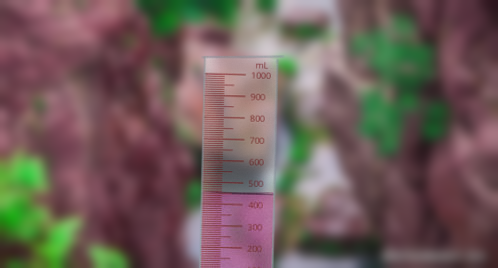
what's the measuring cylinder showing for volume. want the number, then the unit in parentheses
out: 450 (mL)
